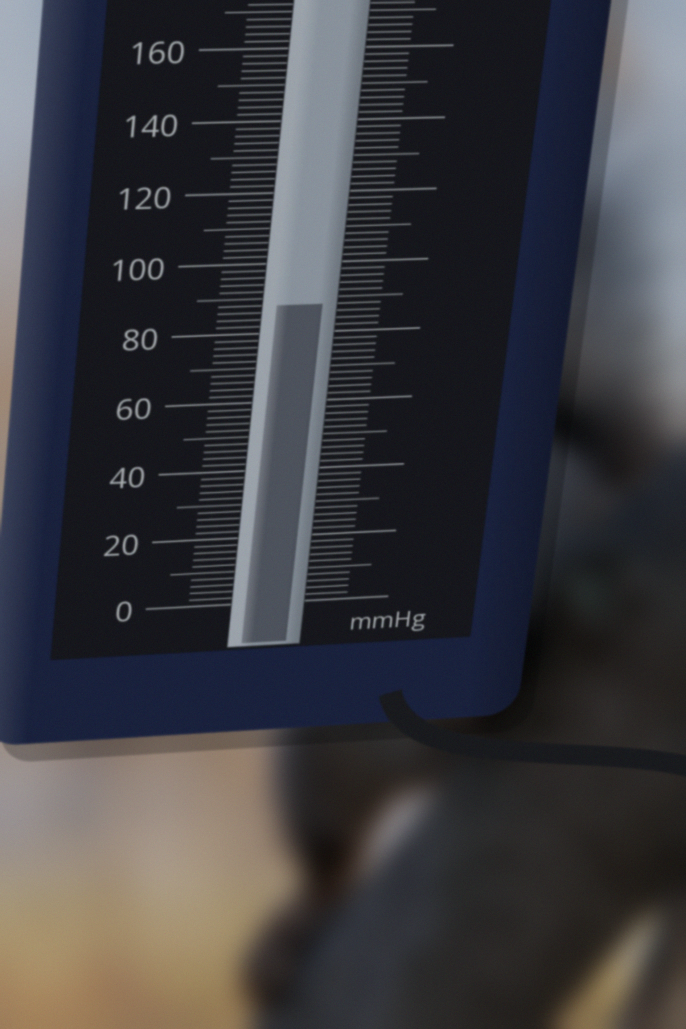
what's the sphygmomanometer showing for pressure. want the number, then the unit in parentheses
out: 88 (mmHg)
